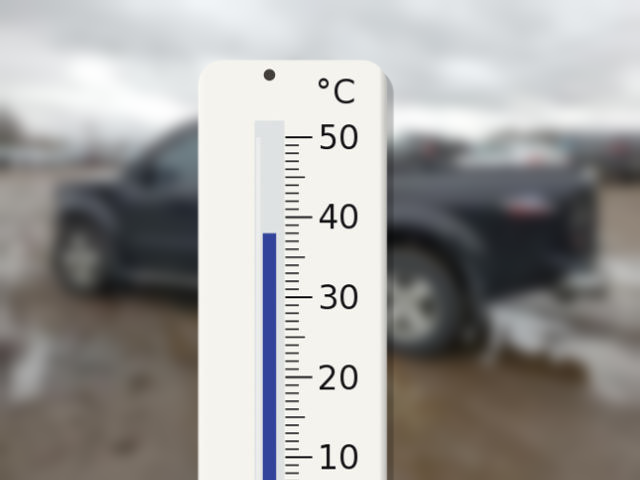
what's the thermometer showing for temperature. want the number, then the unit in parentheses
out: 38 (°C)
